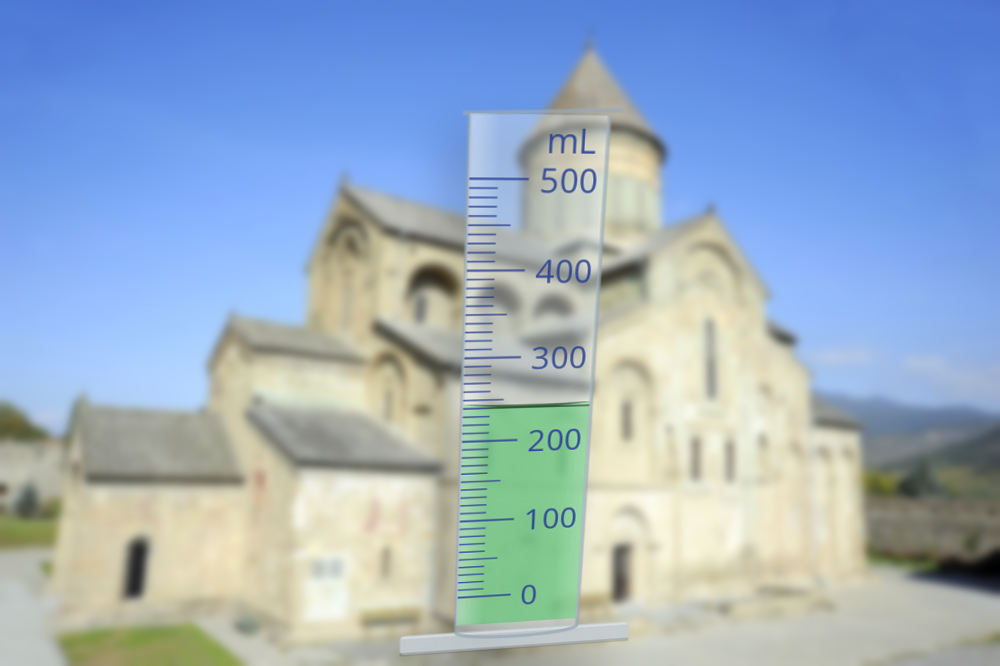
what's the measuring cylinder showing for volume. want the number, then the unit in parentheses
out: 240 (mL)
